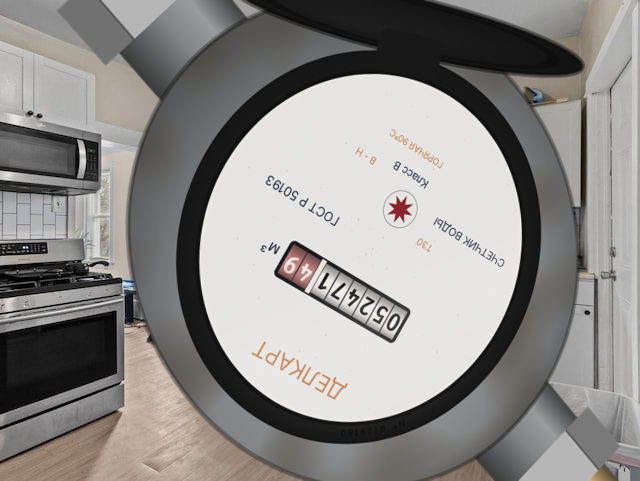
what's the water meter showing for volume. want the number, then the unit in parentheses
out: 52471.49 (m³)
